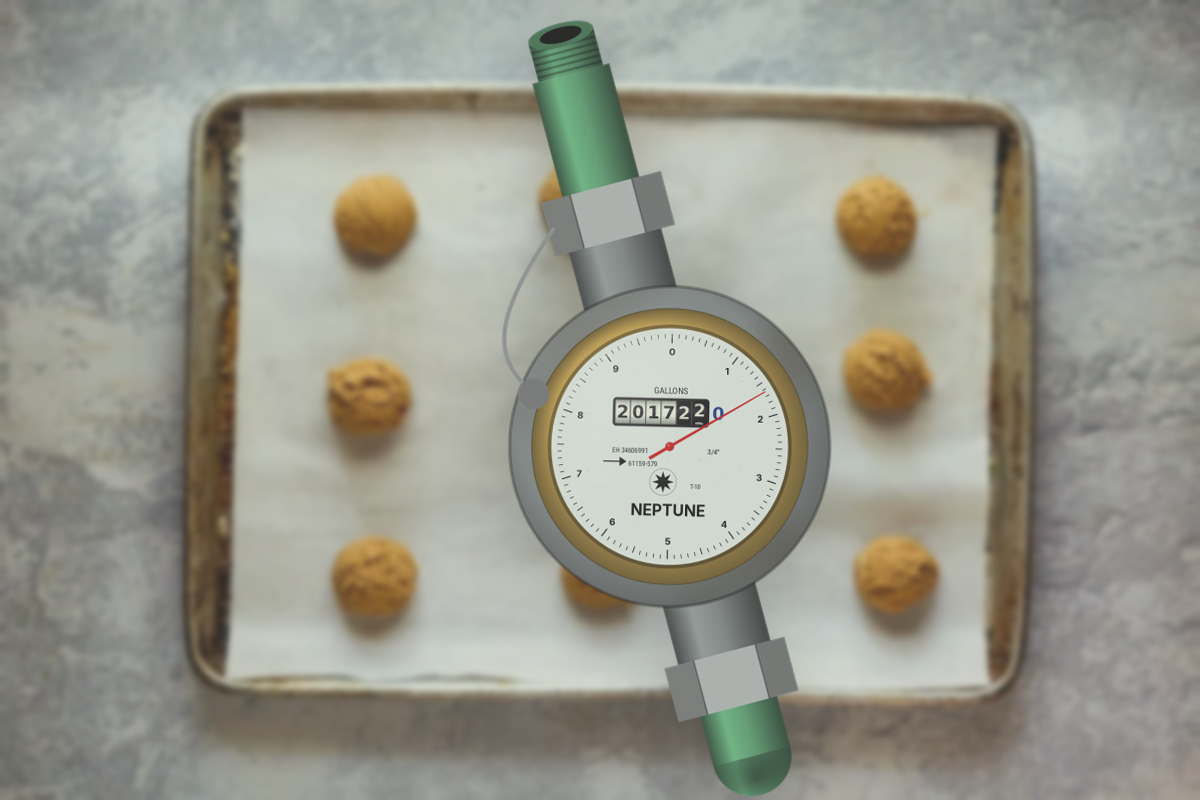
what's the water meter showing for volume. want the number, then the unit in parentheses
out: 2017221.6 (gal)
